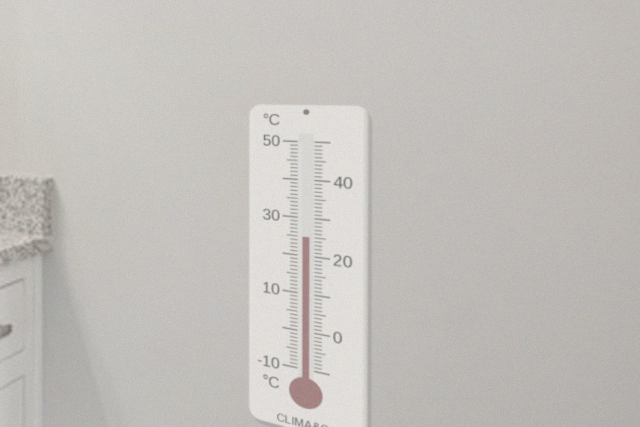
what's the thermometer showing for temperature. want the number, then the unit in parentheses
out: 25 (°C)
